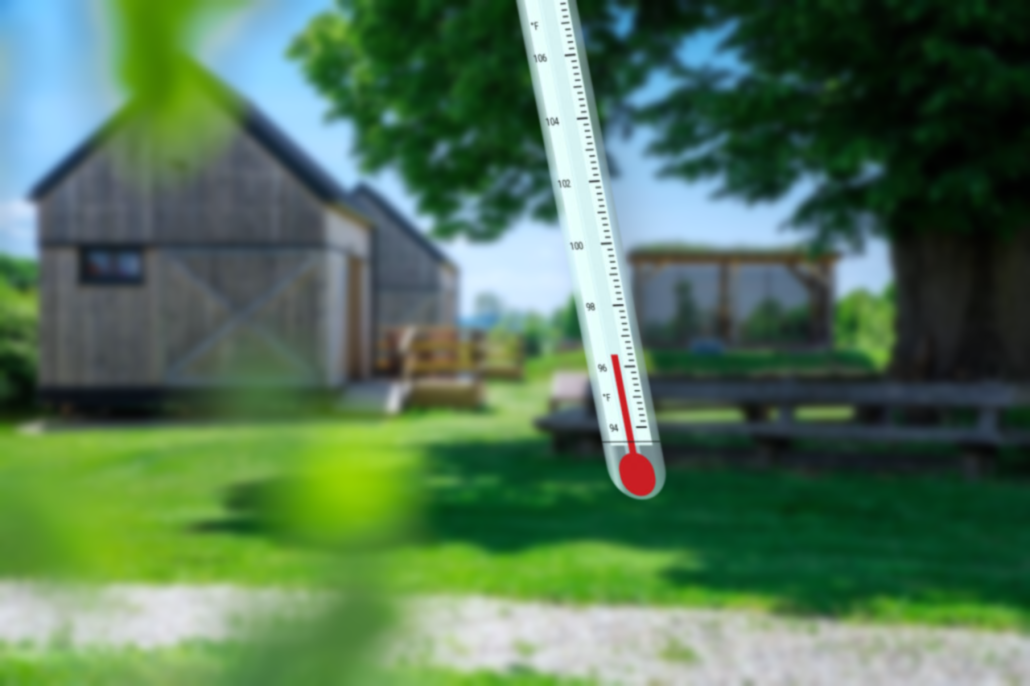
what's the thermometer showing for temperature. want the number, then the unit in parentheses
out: 96.4 (°F)
